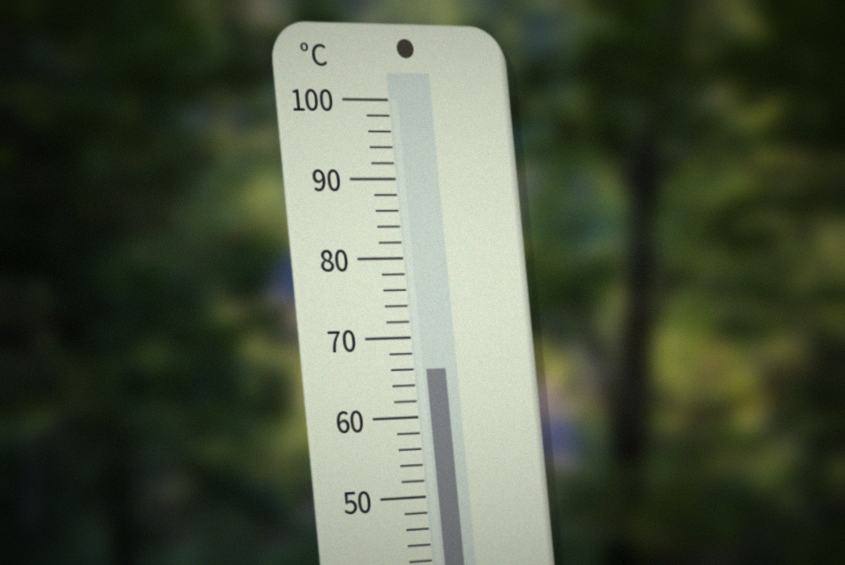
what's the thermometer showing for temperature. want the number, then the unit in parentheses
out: 66 (°C)
